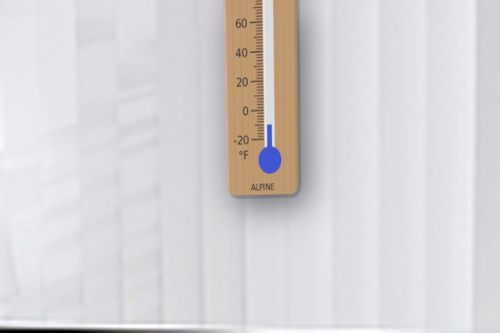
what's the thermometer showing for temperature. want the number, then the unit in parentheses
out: -10 (°F)
